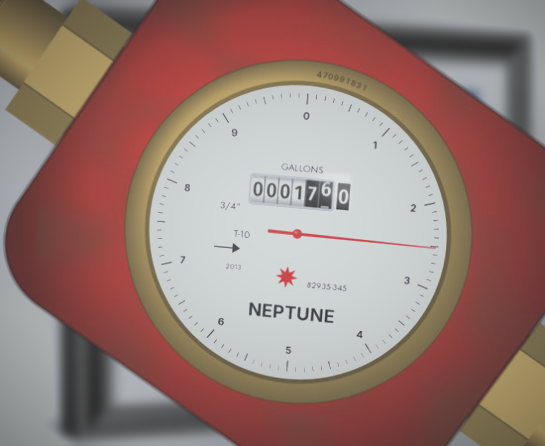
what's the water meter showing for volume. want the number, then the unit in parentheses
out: 1762.5 (gal)
